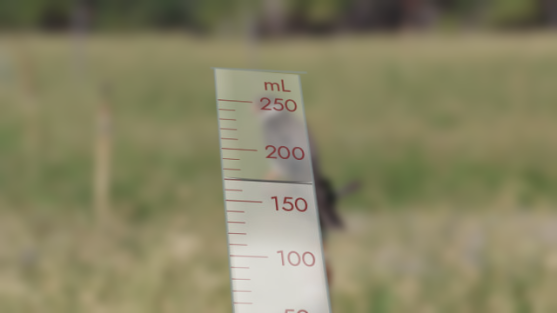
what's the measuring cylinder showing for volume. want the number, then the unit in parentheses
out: 170 (mL)
